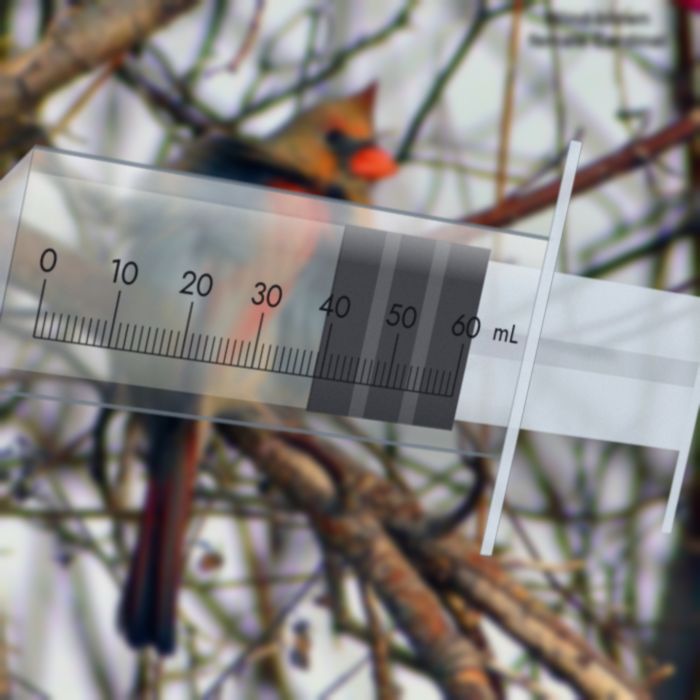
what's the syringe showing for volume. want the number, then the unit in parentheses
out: 39 (mL)
